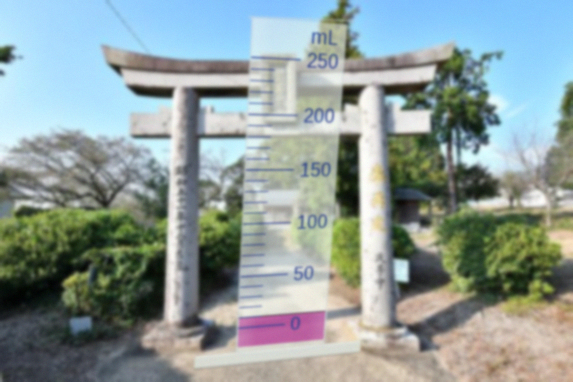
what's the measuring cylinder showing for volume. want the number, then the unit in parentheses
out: 10 (mL)
